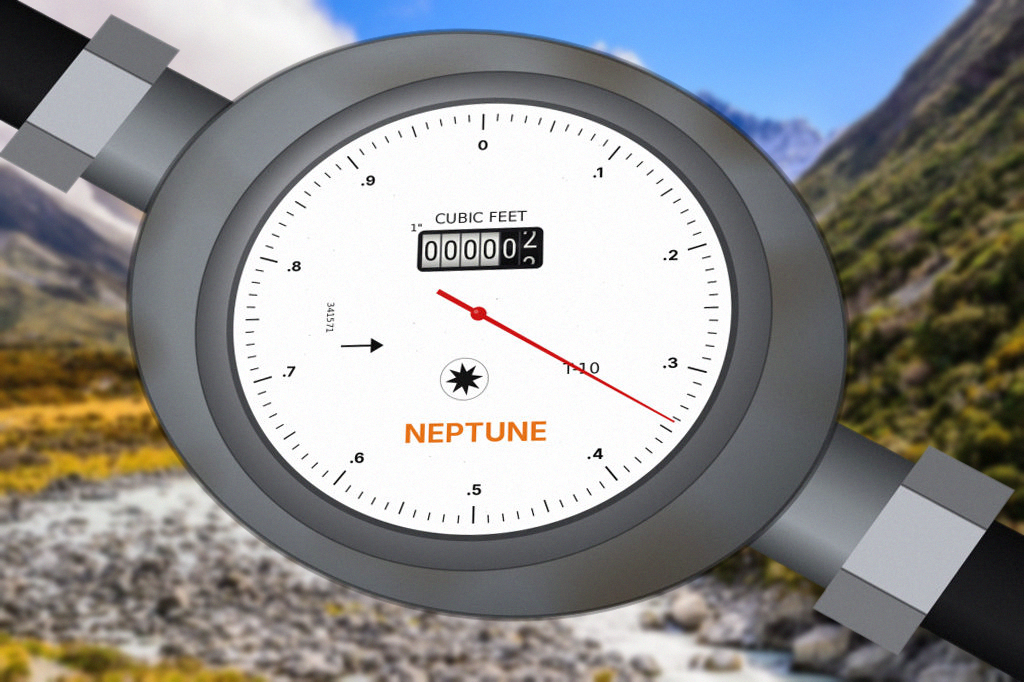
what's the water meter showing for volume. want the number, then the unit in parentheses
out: 2.34 (ft³)
